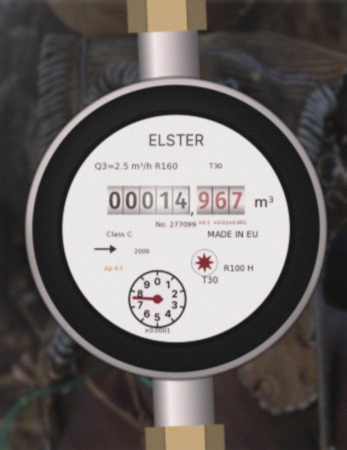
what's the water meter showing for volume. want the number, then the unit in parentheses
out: 14.9677 (m³)
